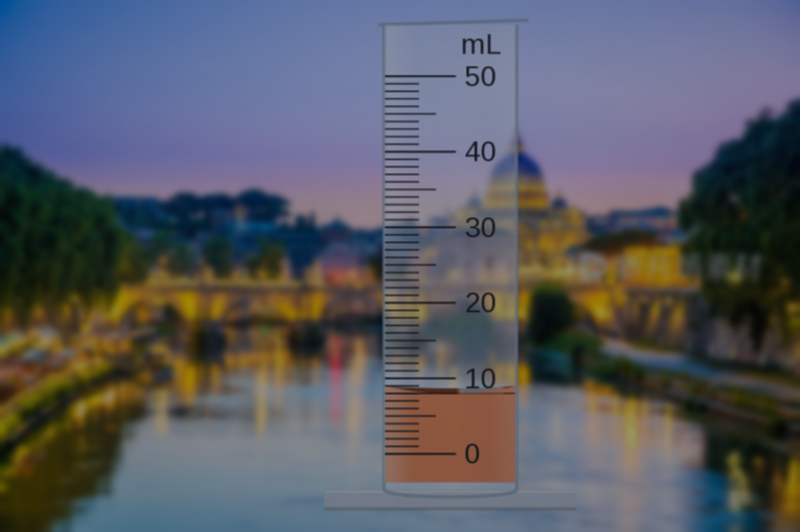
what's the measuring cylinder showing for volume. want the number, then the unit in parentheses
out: 8 (mL)
